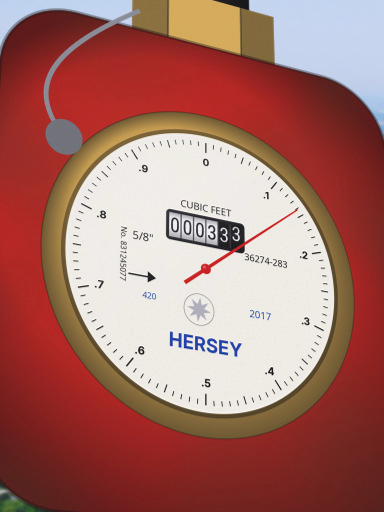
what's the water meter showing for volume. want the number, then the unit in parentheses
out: 333.14 (ft³)
